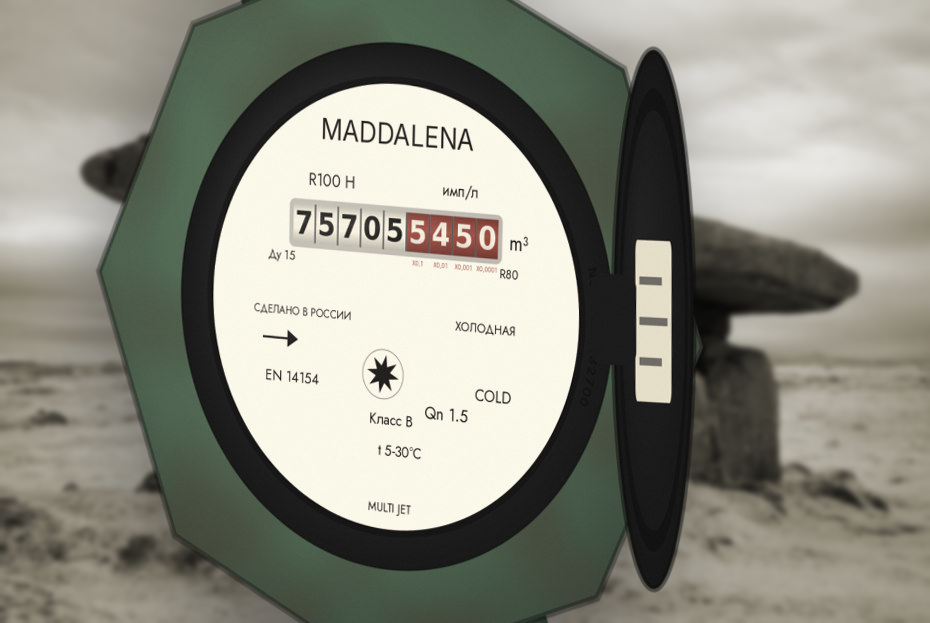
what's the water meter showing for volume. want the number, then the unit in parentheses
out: 75705.5450 (m³)
